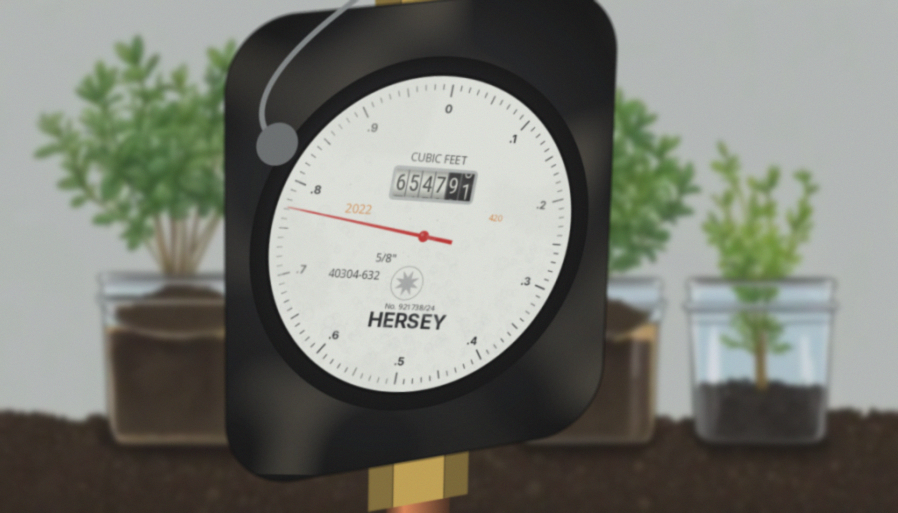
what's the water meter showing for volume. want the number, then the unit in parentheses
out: 654790.77 (ft³)
